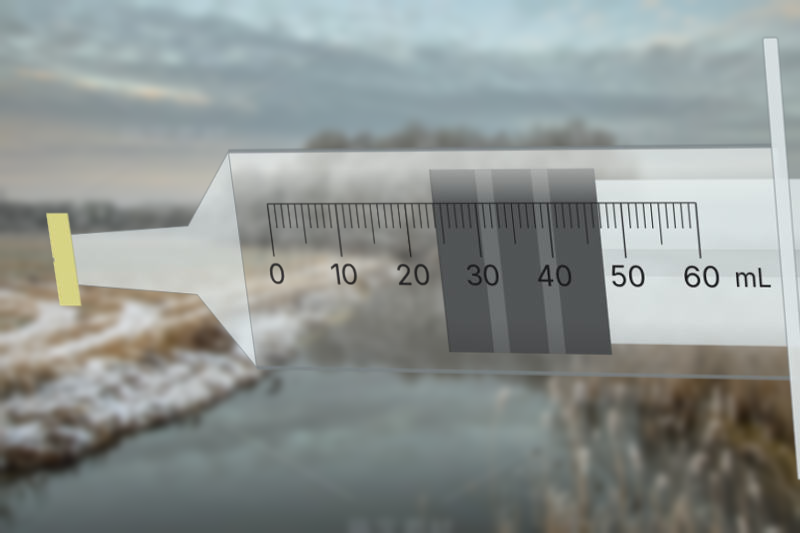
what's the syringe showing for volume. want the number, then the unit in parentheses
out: 24 (mL)
